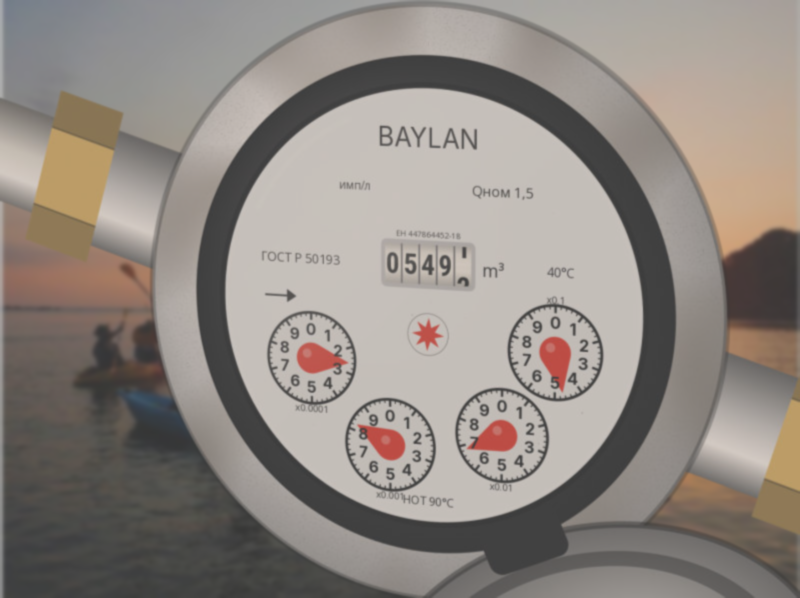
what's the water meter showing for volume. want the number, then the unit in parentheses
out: 5491.4682 (m³)
